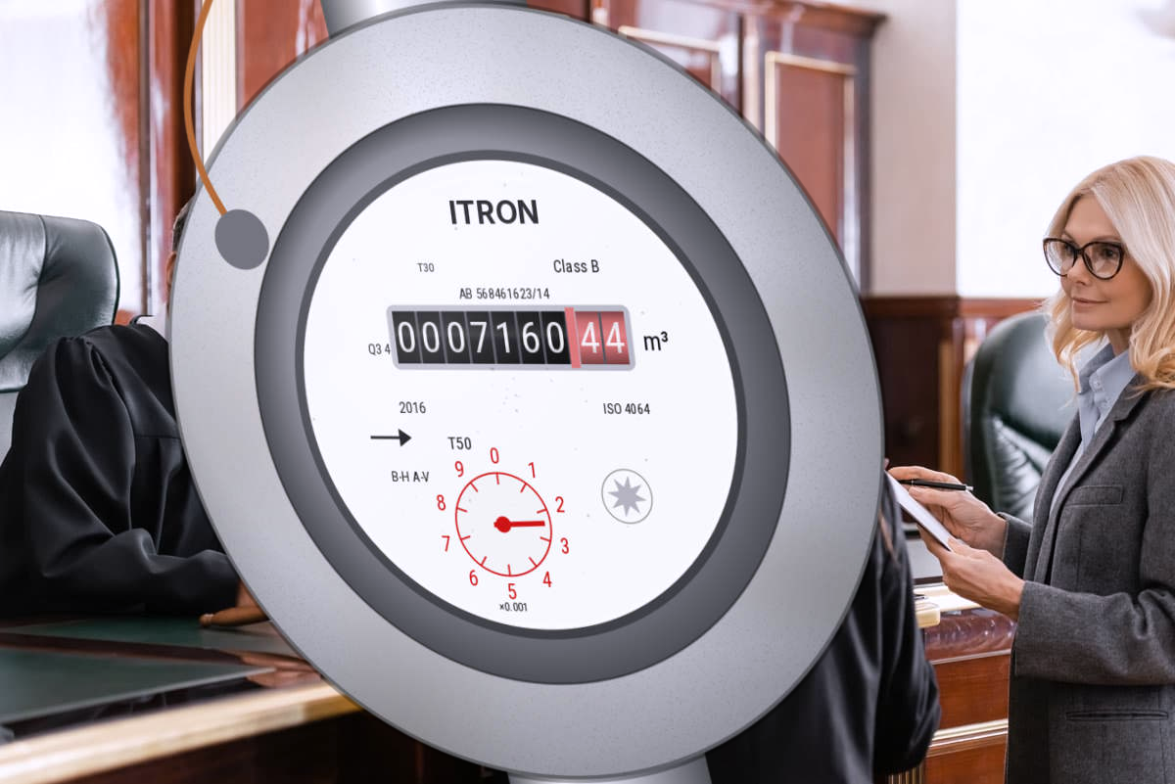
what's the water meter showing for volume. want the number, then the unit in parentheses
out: 7160.442 (m³)
